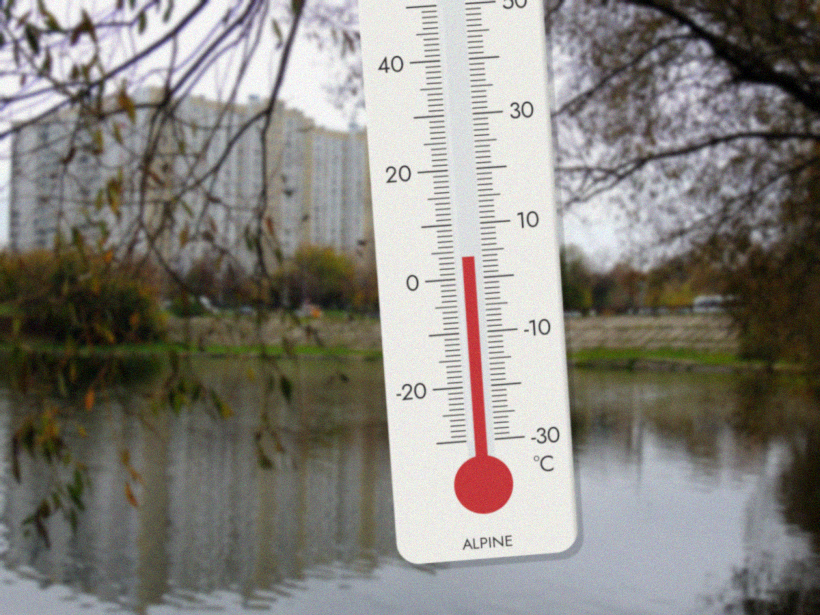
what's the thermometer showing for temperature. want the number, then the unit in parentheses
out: 4 (°C)
